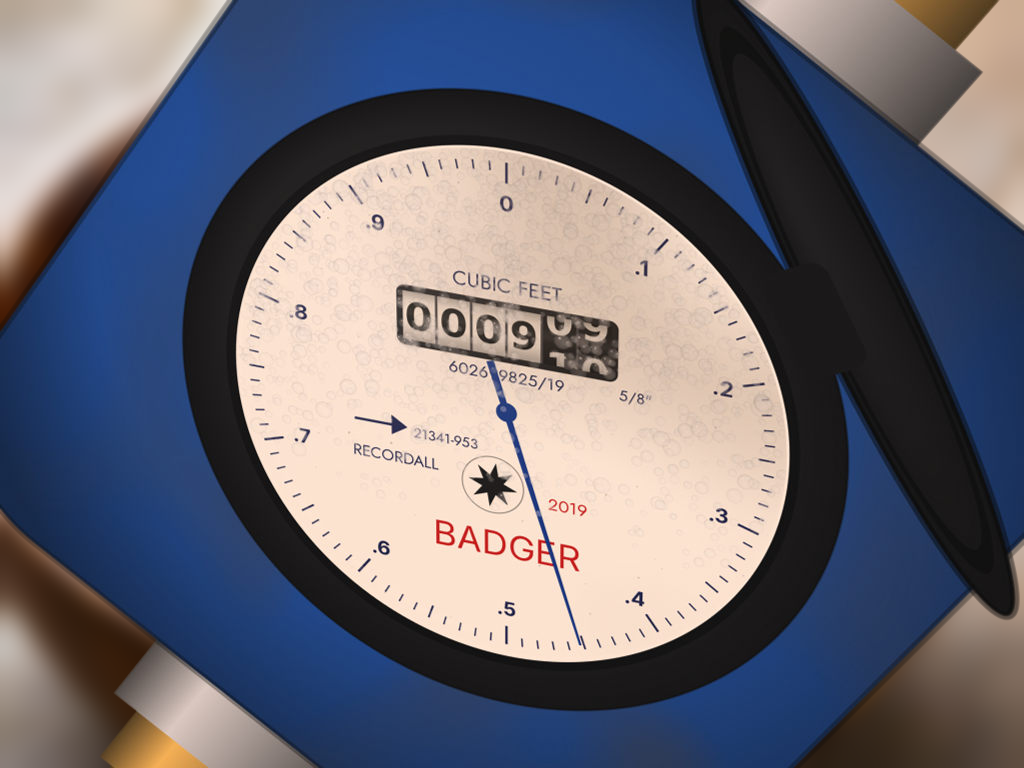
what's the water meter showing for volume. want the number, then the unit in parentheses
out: 909.45 (ft³)
